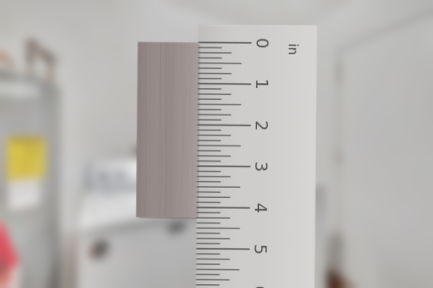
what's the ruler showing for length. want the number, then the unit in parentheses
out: 4.25 (in)
